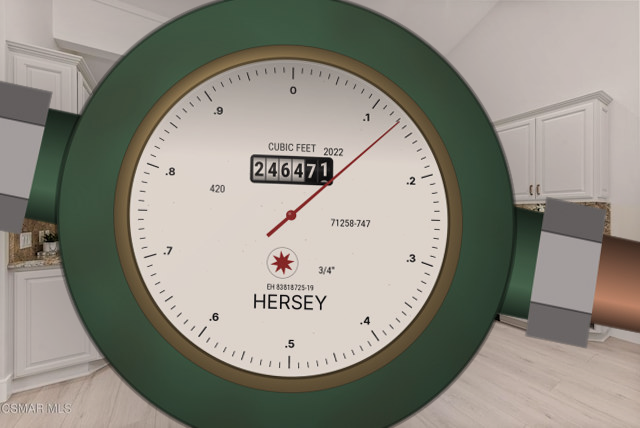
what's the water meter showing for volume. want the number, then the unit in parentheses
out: 246471.13 (ft³)
